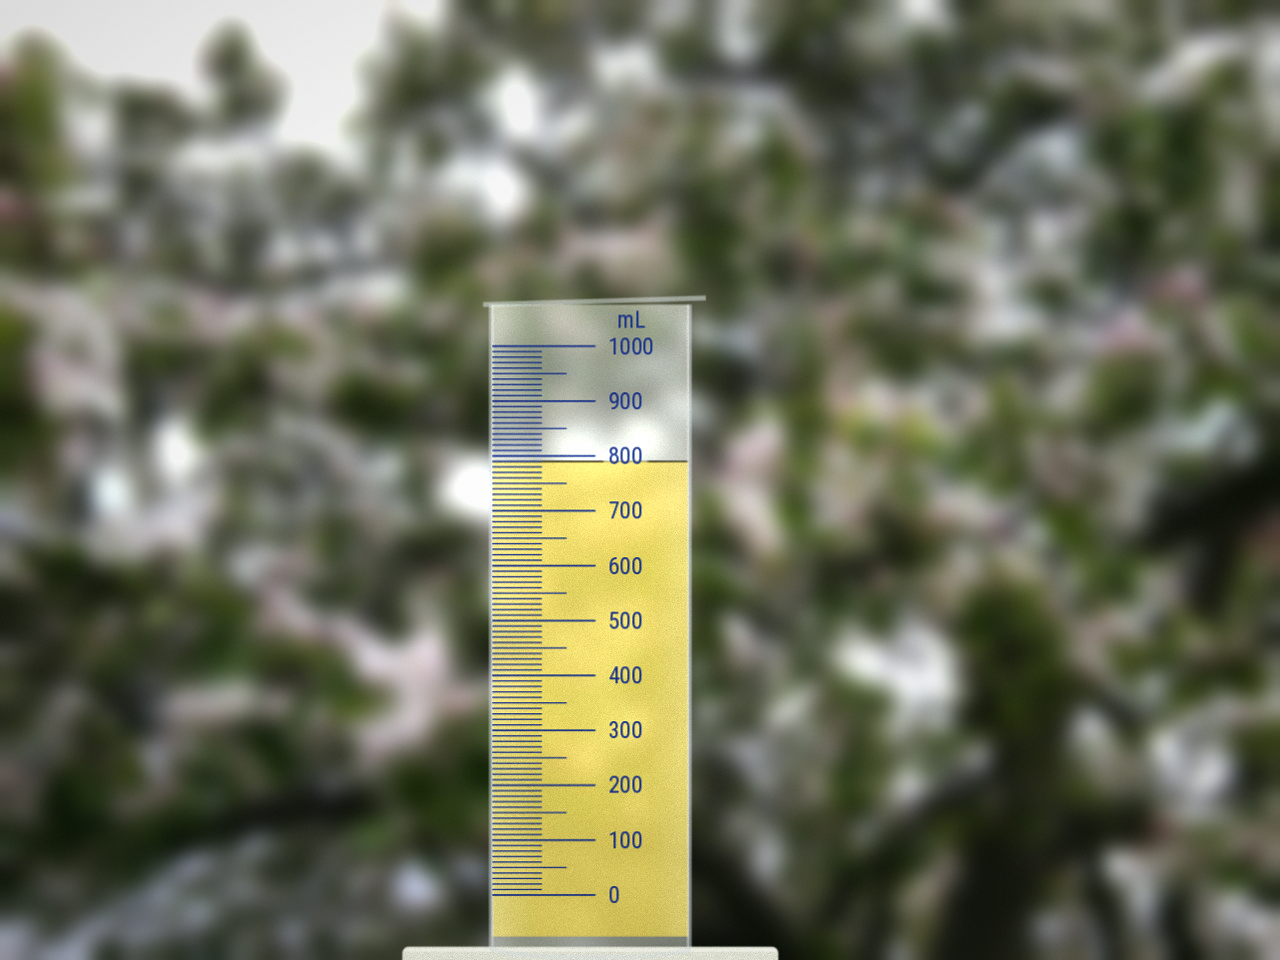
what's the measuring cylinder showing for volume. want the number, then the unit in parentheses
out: 790 (mL)
